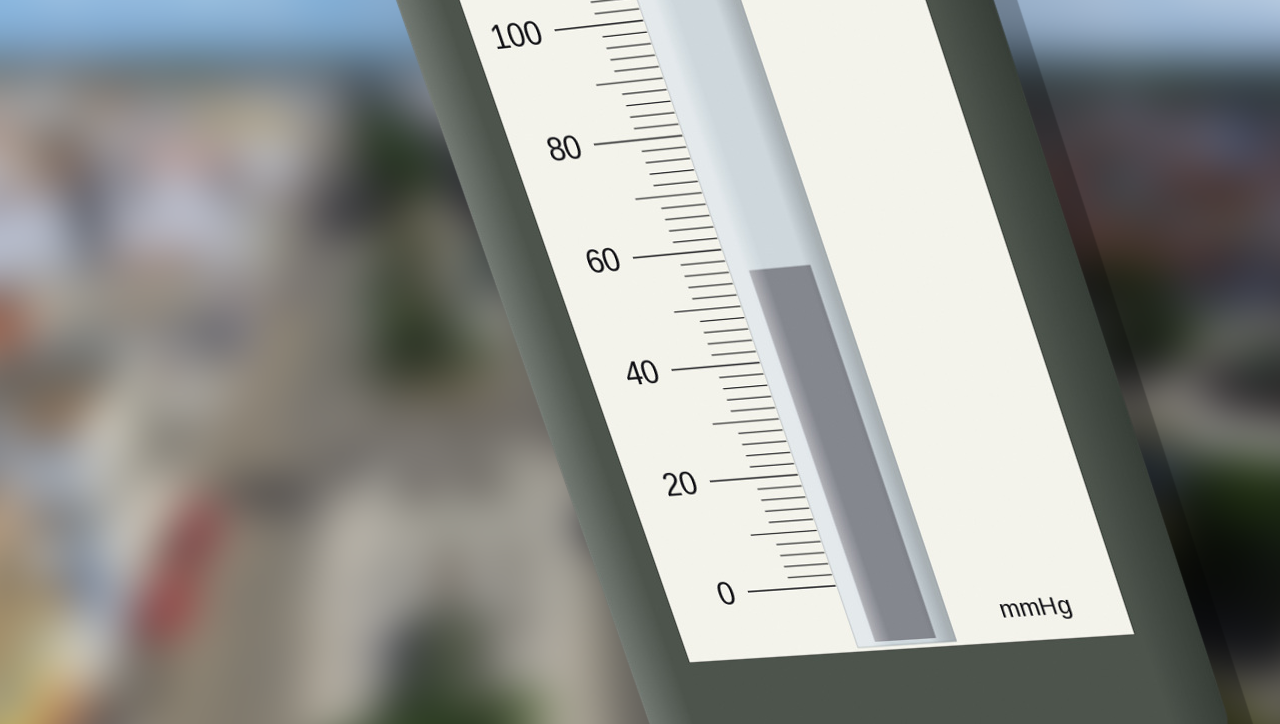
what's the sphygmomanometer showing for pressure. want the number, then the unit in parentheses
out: 56 (mmHg)
